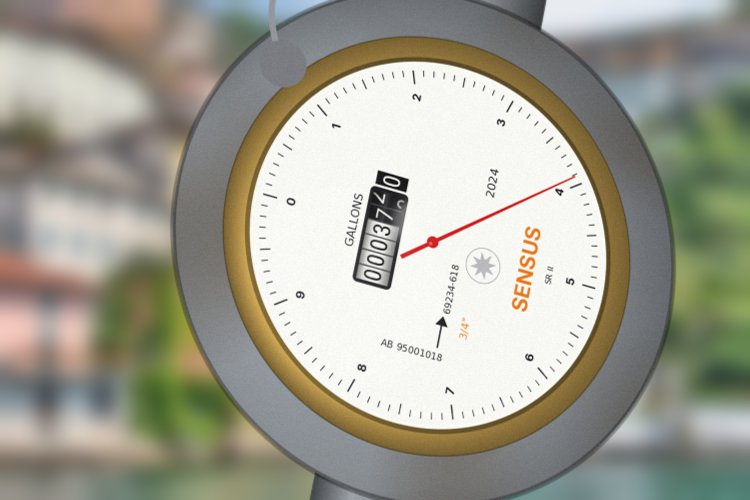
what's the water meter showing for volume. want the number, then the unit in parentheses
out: 3723.9 (gal)
